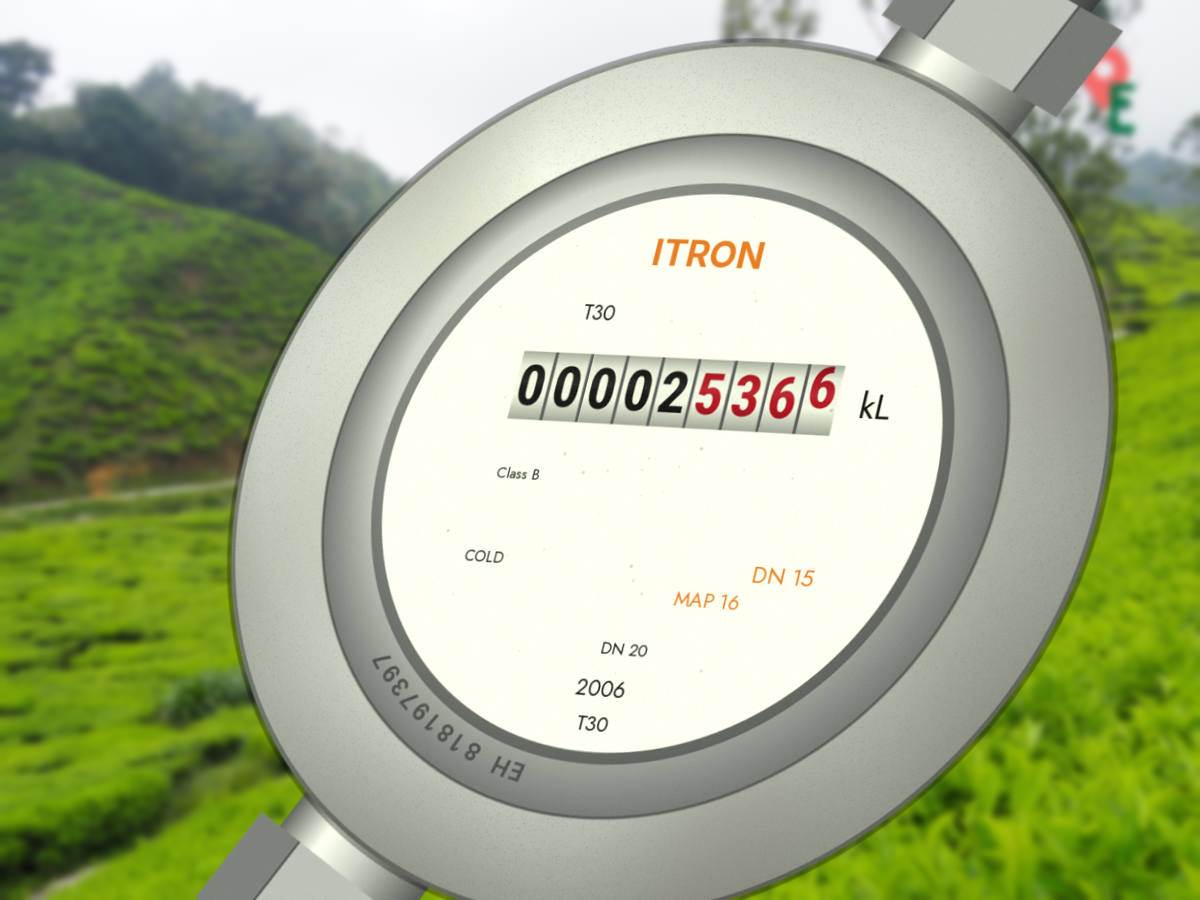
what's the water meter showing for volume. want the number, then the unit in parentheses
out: 2.5366 (kL)
